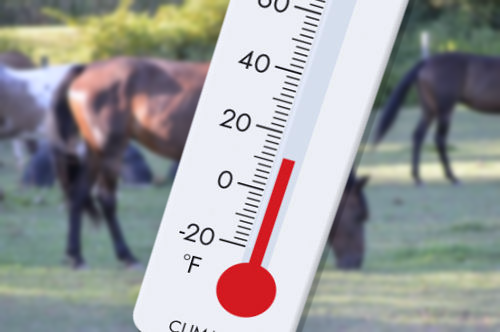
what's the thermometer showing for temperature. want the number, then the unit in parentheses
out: 12 (°F)
